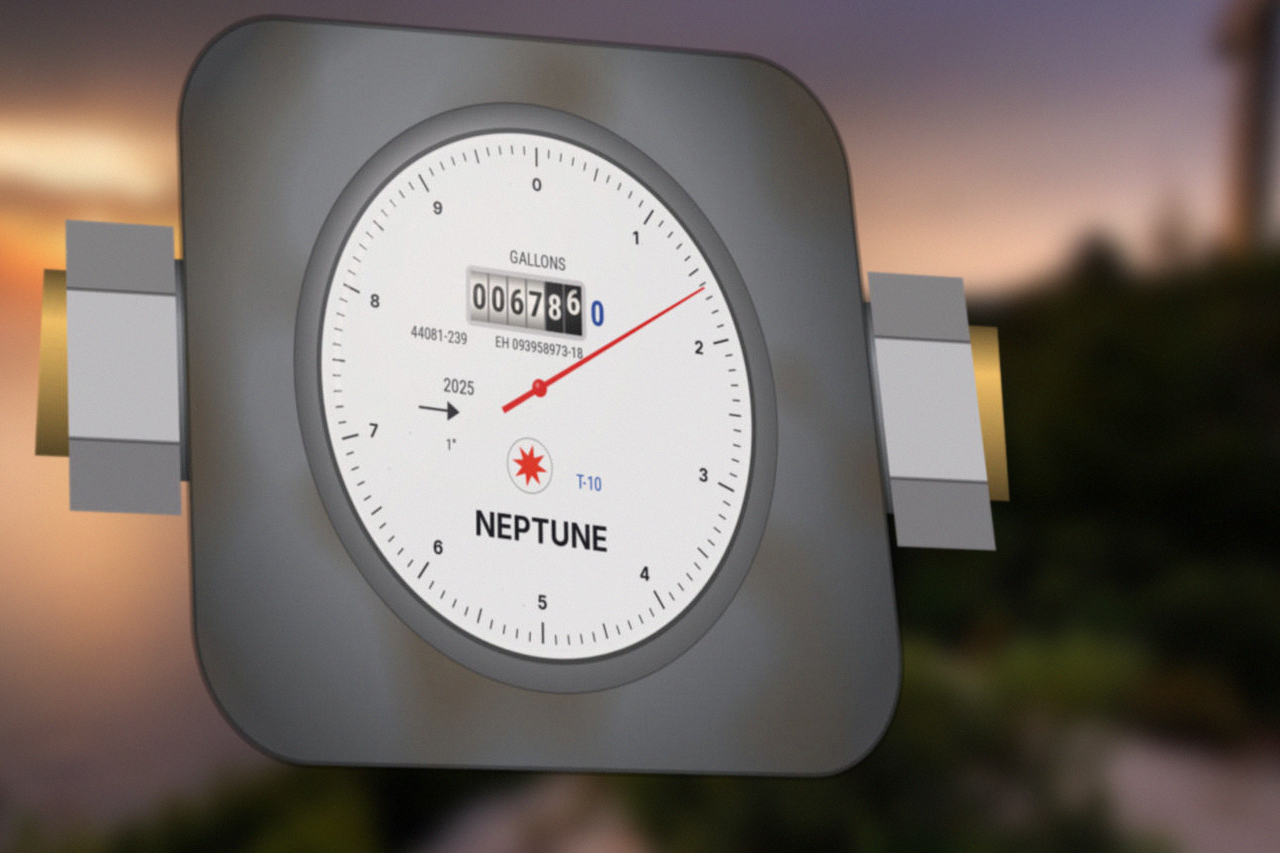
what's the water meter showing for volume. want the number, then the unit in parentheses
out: 67861.6 (gal)
